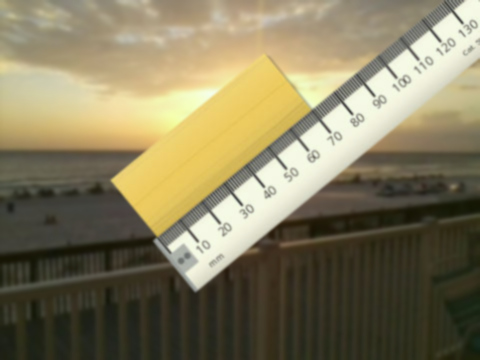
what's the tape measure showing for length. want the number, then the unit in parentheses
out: 70 (mm)
